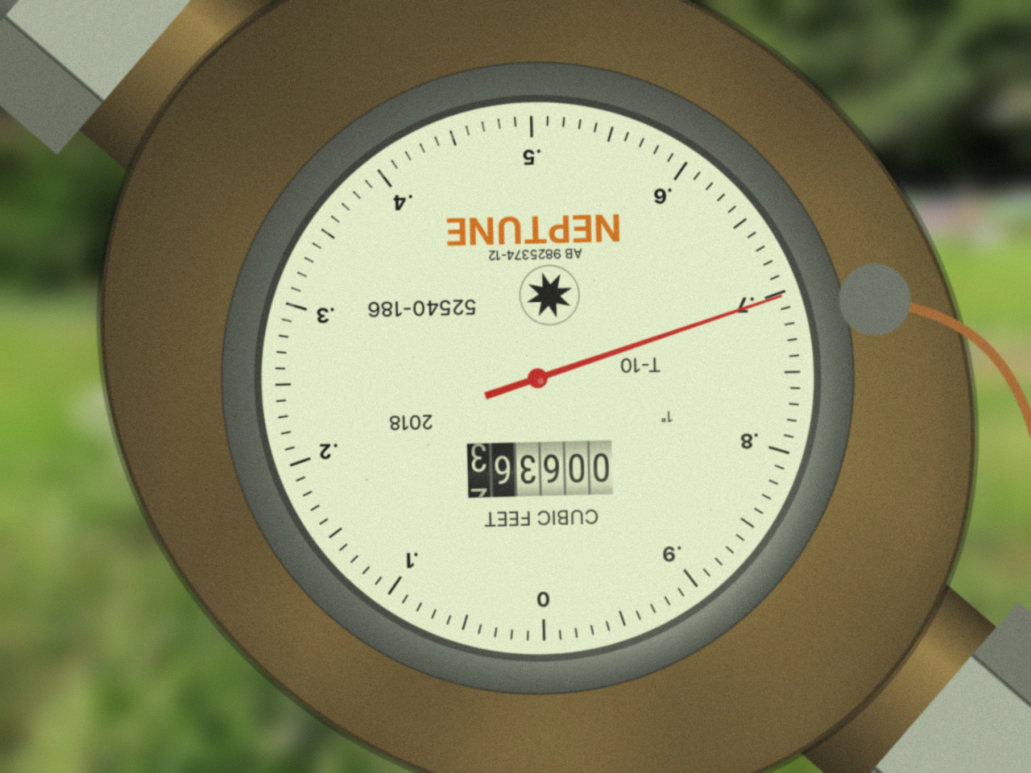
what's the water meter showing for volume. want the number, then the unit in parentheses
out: 6362.70 (ft³)
